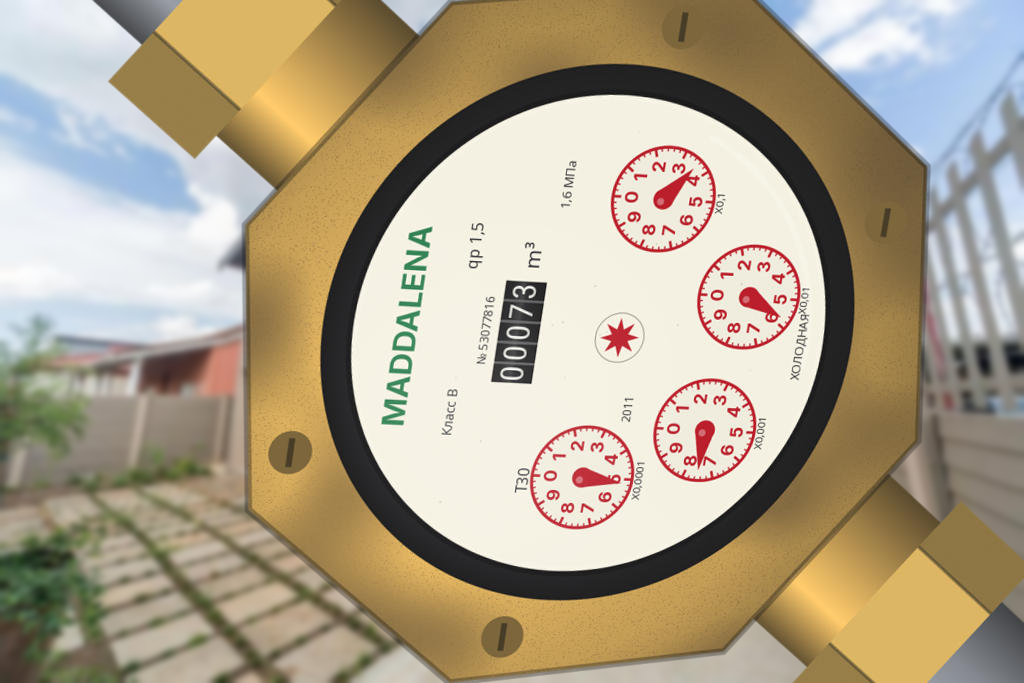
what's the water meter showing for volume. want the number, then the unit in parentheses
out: 73.3575 (m³)
